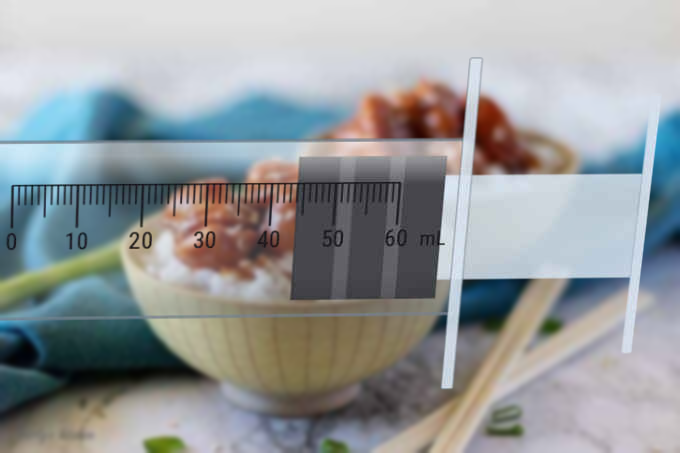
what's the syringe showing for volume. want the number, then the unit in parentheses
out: 44 (mL)
